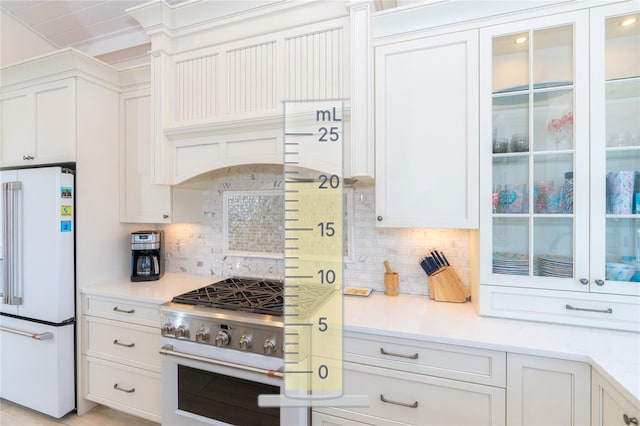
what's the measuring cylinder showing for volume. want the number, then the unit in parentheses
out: 20 (mL)
